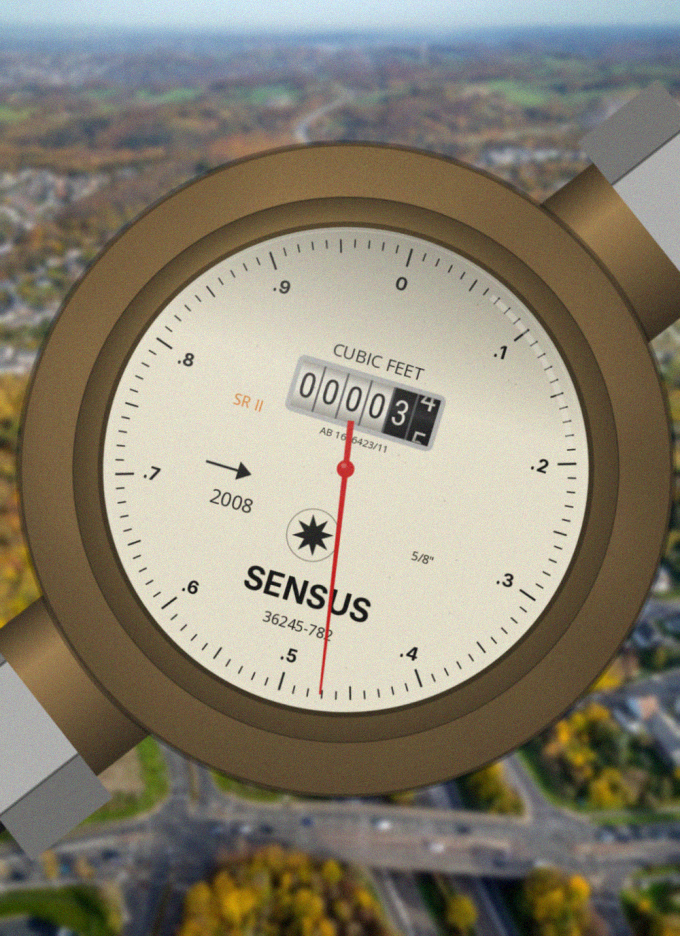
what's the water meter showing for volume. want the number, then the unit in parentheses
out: 34.47 (ft³)
